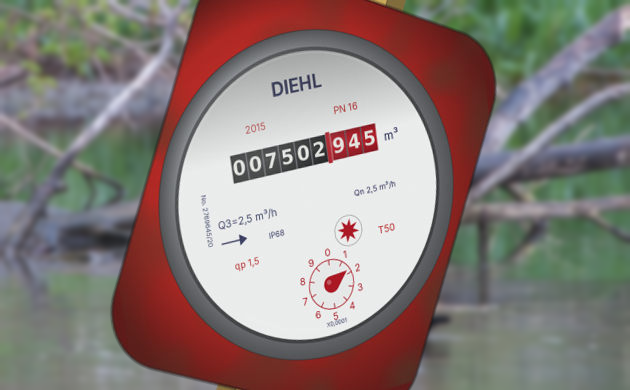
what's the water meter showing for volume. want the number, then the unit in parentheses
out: 7502.9451 (m³)
